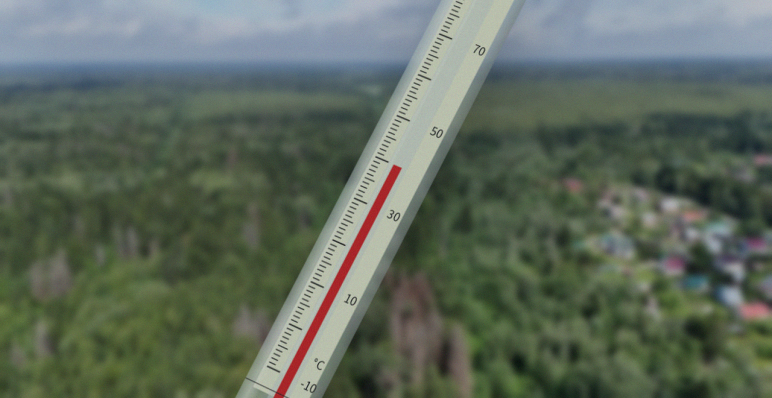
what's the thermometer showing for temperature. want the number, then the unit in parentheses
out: 40 (°C)
